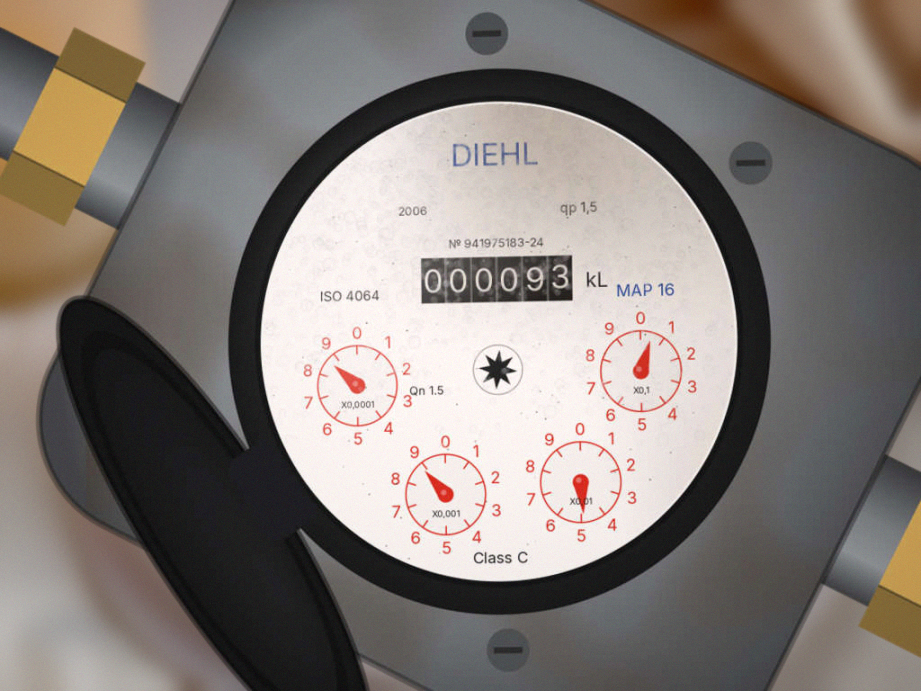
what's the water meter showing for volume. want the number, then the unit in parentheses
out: 93.0488 (kL)
